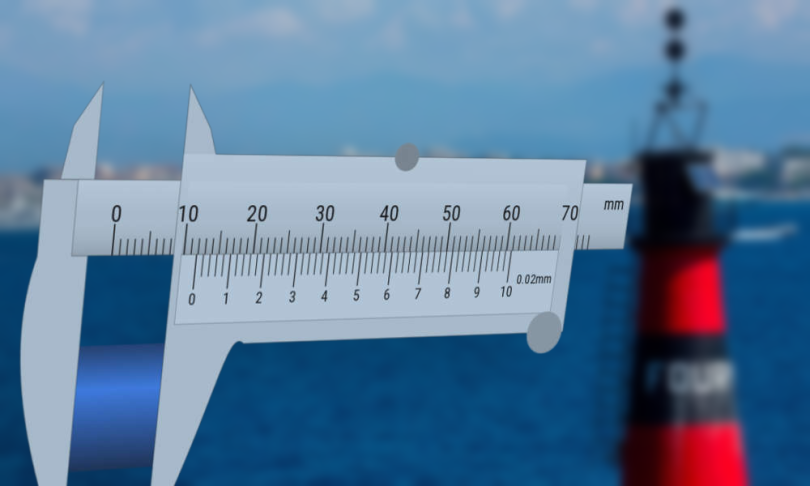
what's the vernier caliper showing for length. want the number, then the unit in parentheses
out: 11.8 (mm)
